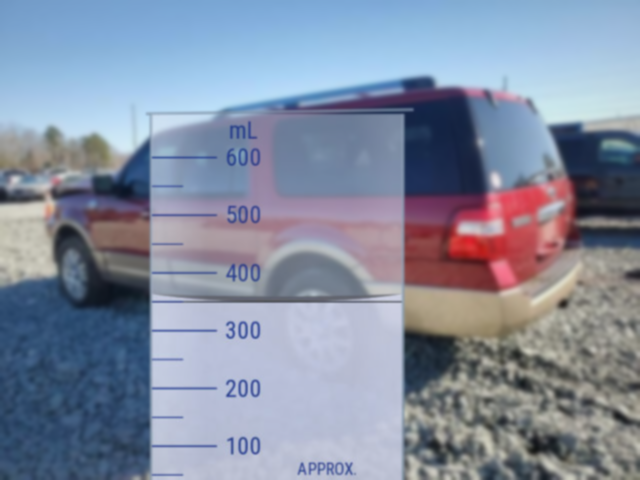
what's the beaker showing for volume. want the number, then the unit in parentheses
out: 350 (mL)
